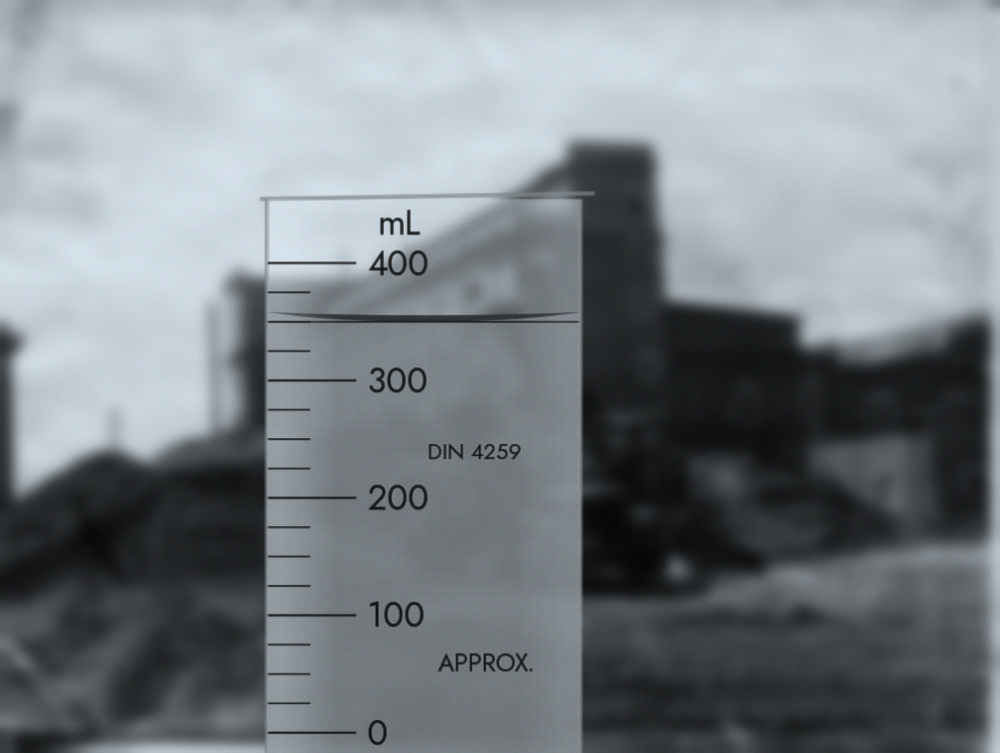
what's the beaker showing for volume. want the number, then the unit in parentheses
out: 350 (mL)
